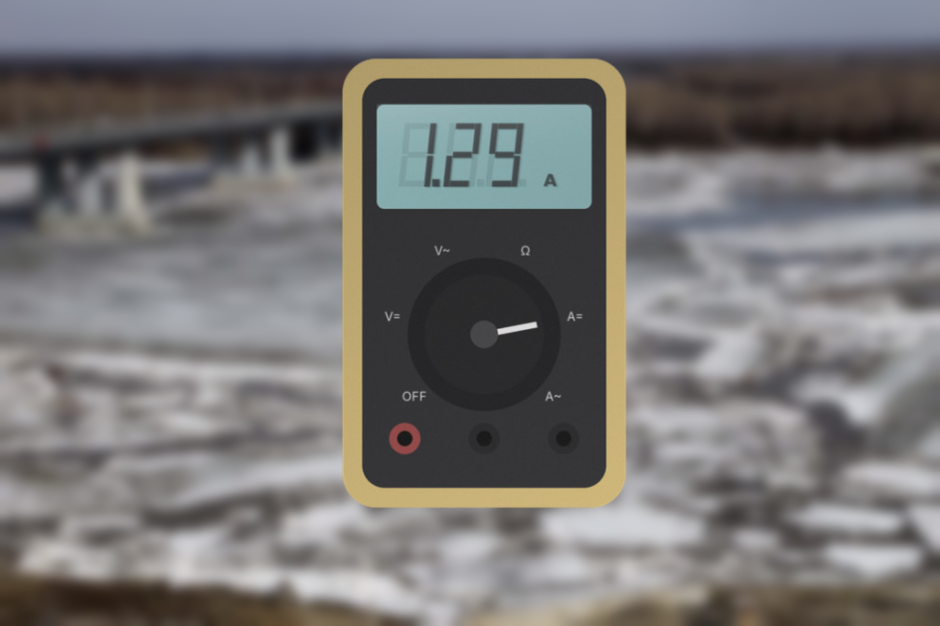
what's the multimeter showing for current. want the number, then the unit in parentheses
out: 1.29 (A)
